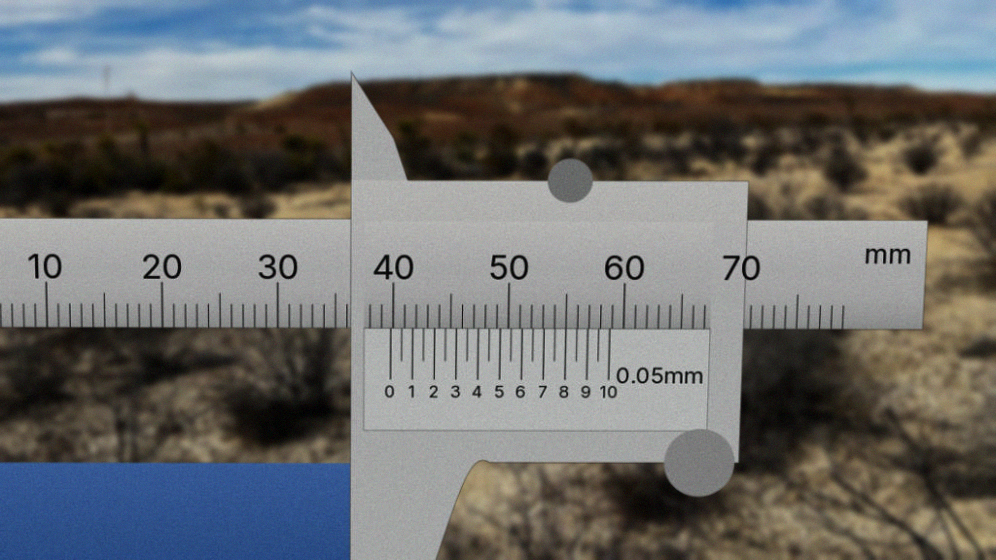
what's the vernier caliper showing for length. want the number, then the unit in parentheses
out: 39.8 (mm)
